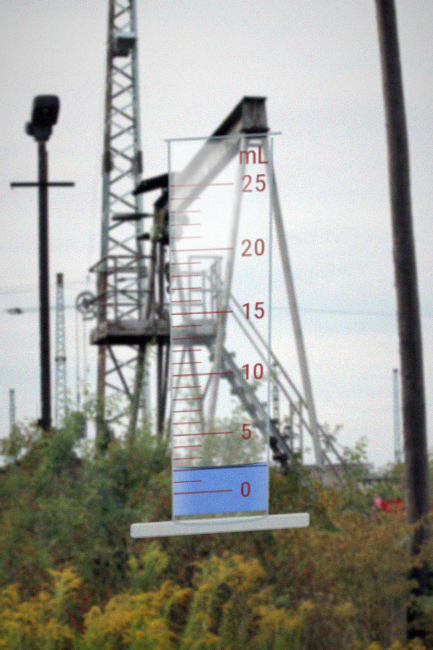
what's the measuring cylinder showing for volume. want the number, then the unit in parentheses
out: 2 (mL)
